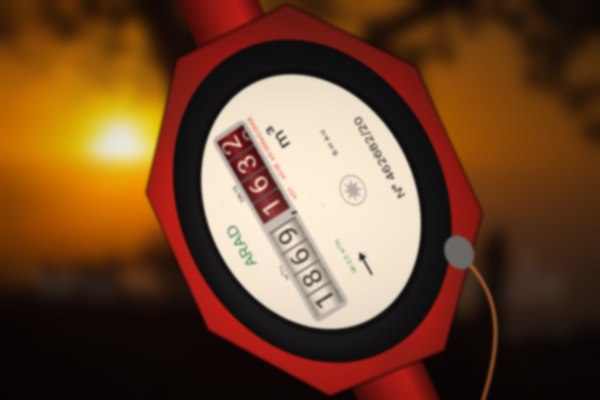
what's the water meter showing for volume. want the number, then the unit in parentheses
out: 1869.1632 (m³)
